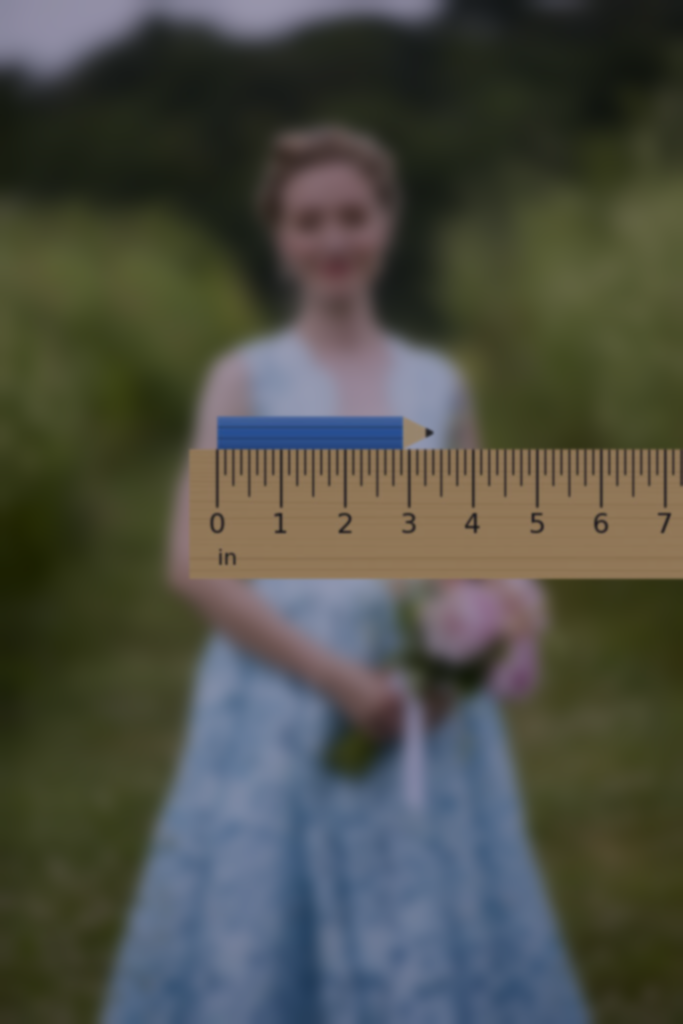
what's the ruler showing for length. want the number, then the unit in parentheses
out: 3.375 (in)
